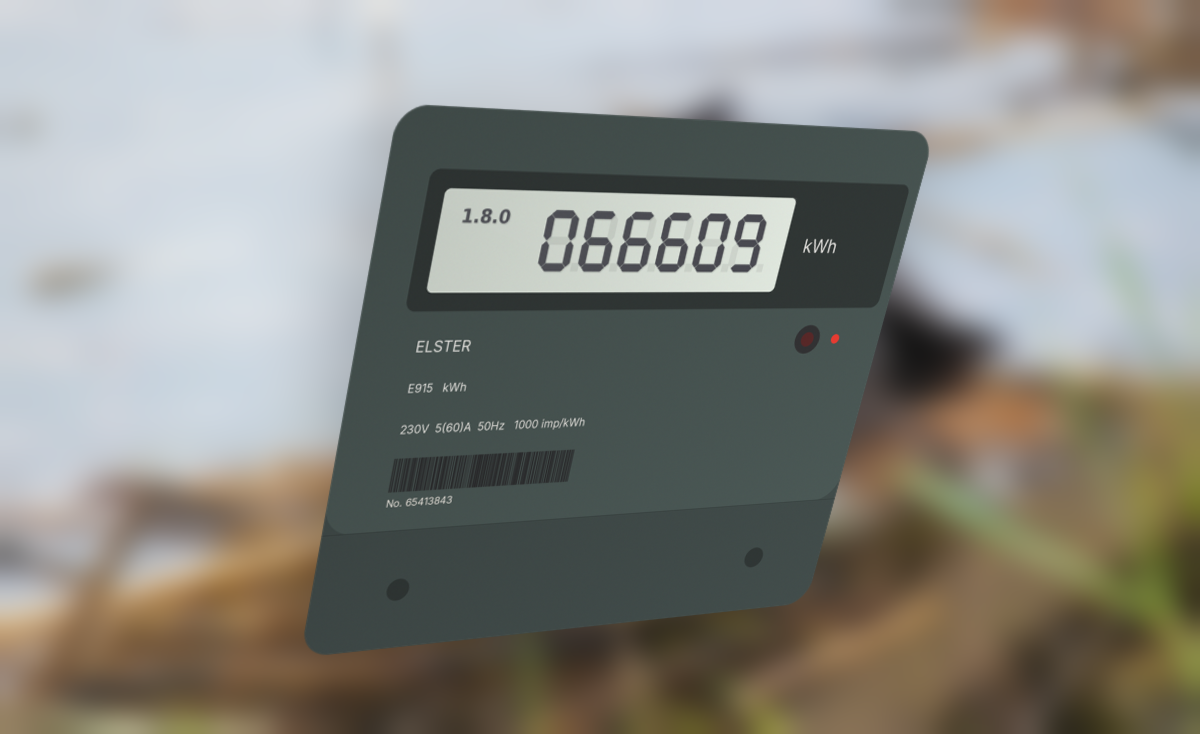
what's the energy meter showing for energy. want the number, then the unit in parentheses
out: 66609 (kWh)
